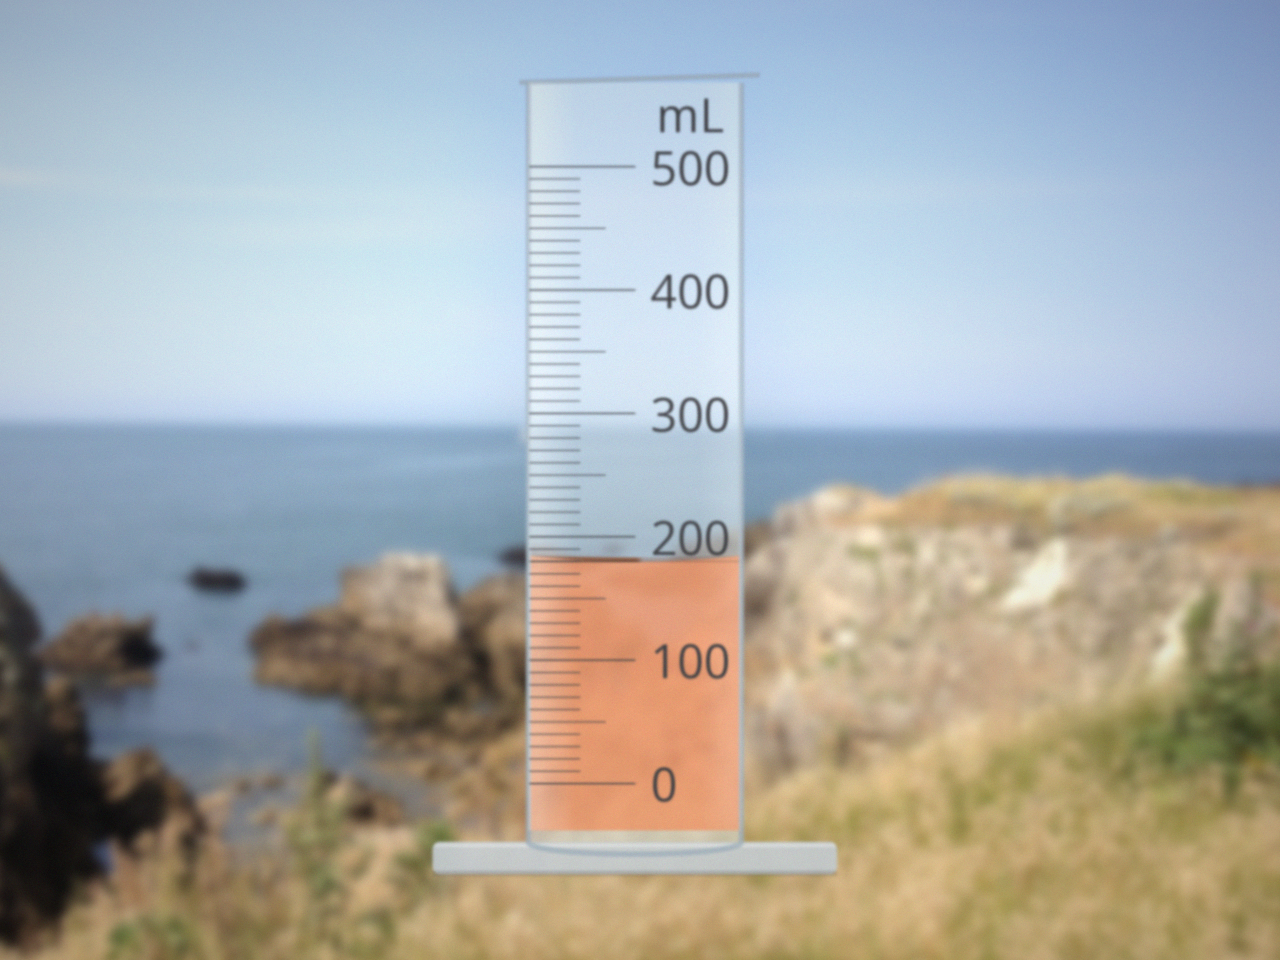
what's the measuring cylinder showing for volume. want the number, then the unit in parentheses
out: 180 (mL)
